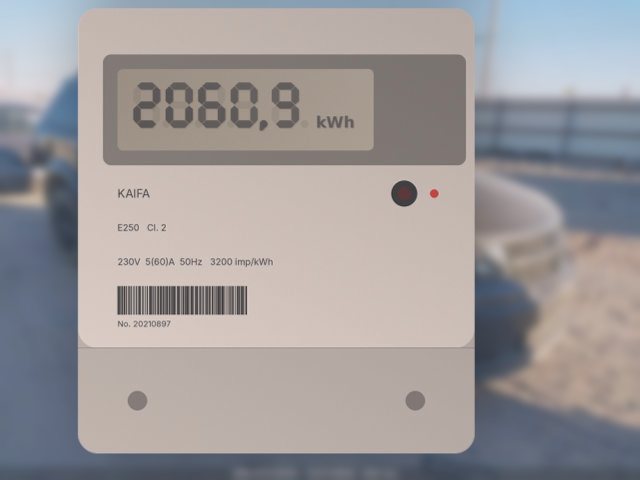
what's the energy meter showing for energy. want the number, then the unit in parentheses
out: 2060.9 (kWh)
